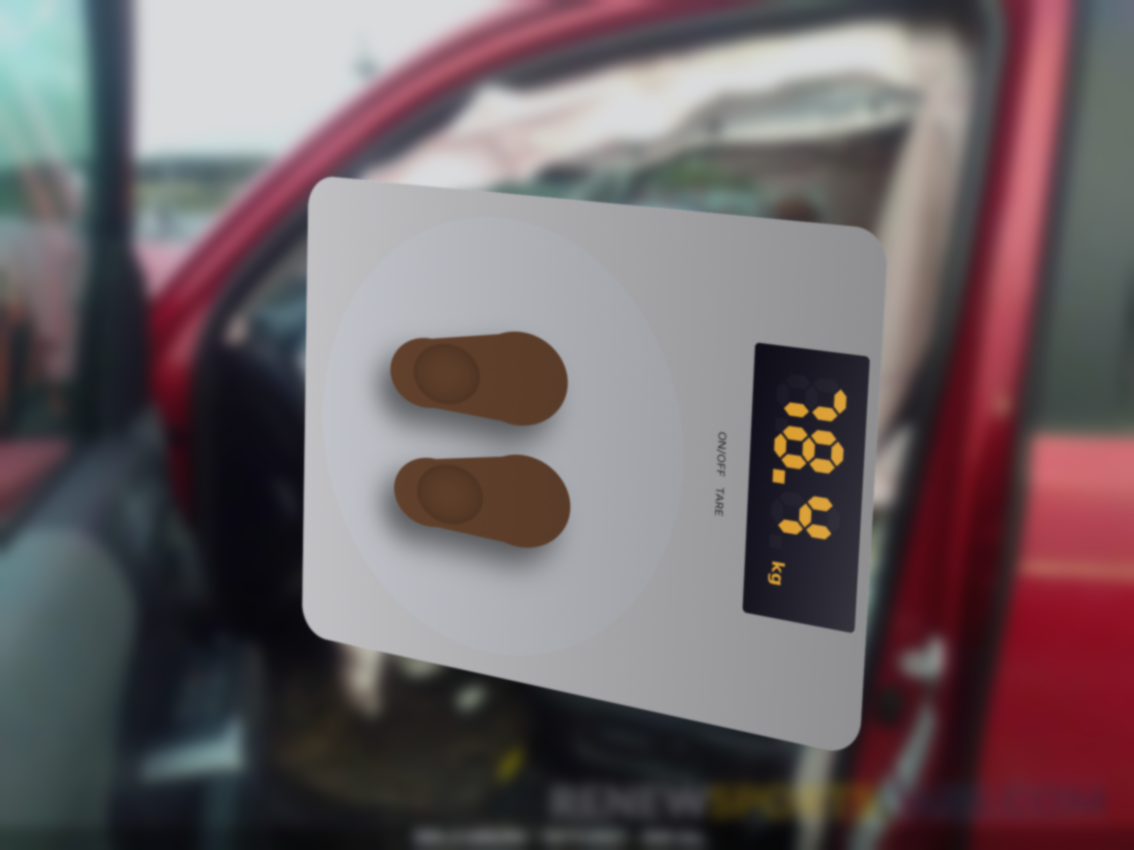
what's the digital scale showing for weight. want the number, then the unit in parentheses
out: 78.4 (kg)
